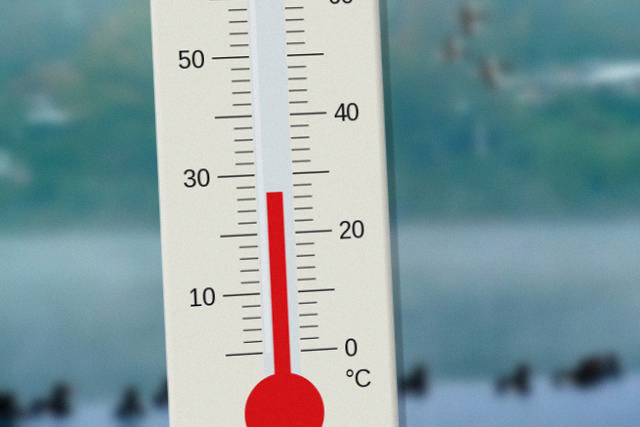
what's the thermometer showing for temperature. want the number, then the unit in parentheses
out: 27 (°C)
